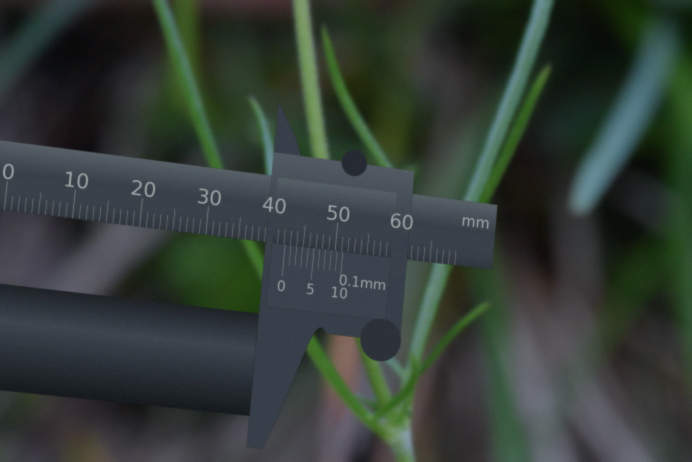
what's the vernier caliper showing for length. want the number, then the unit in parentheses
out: 42.2 (mm)
